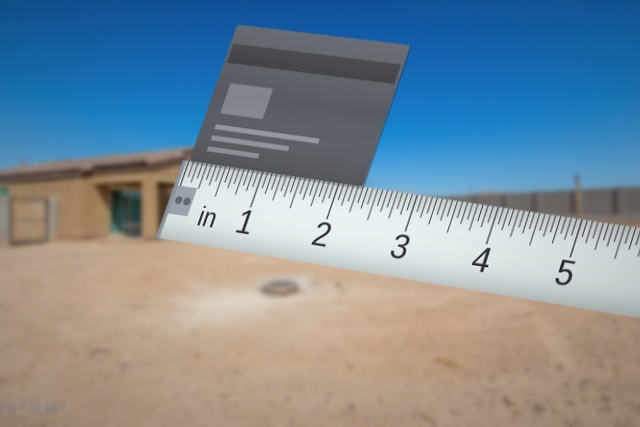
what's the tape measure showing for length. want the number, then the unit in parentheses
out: 2.3125 (in)
